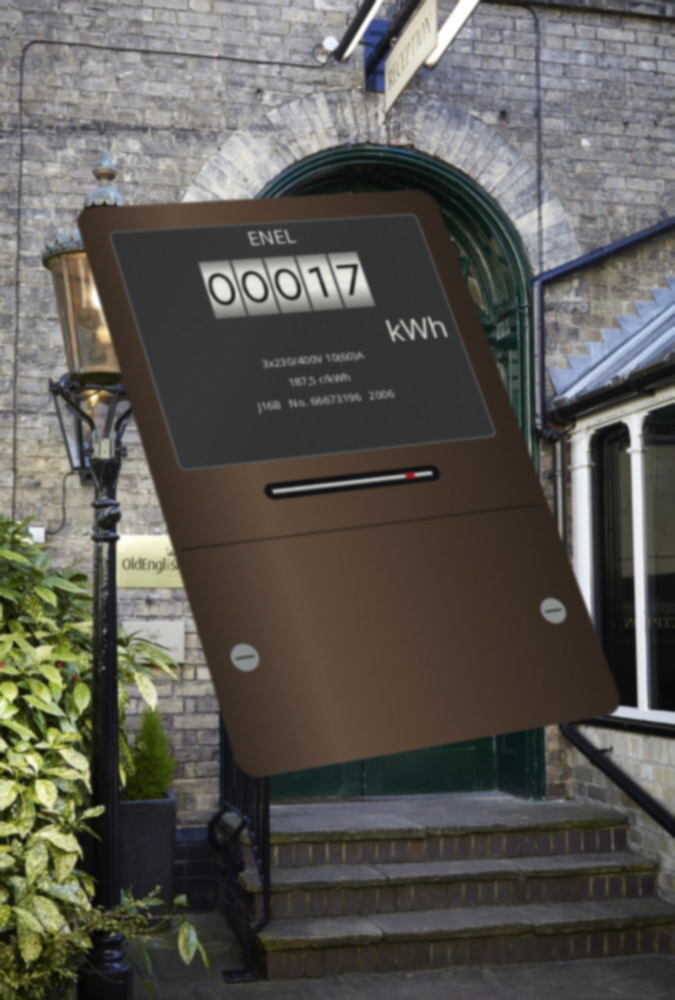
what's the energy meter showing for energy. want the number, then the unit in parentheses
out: 17 (kWh)
